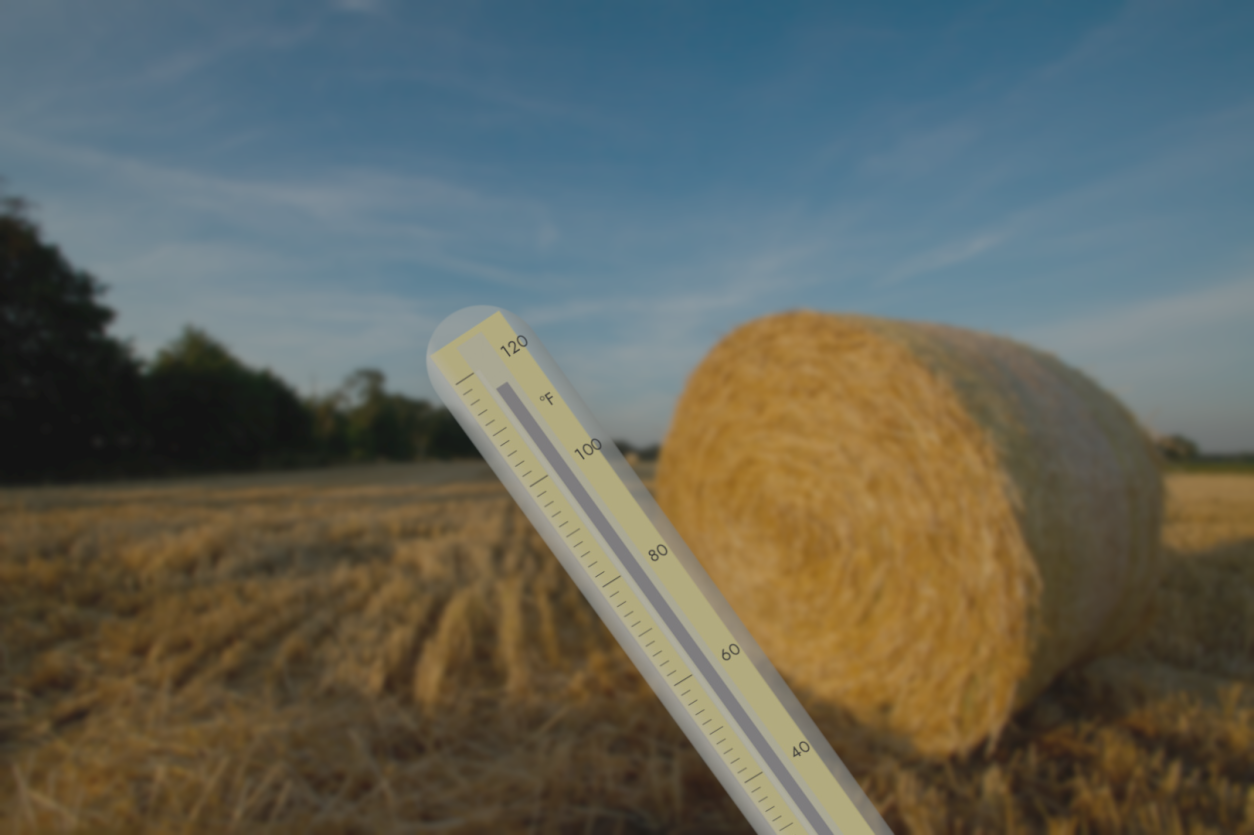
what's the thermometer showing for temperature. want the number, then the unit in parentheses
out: 116 (°F)
